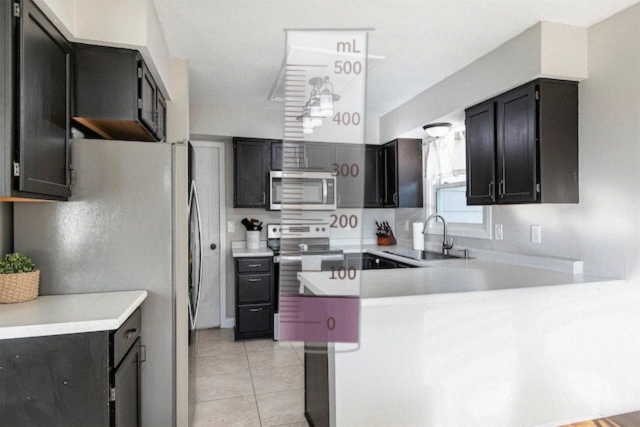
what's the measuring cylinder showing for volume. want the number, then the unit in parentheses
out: 50 (mL)
